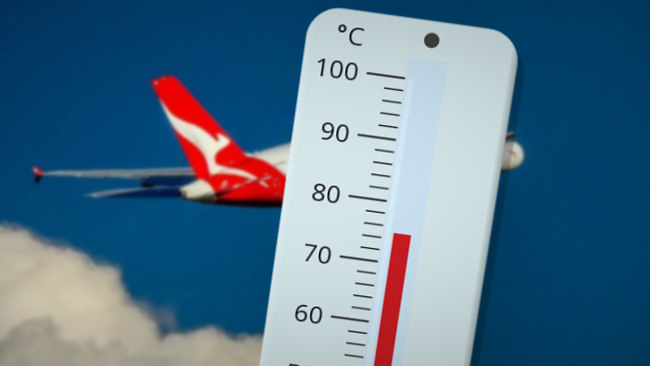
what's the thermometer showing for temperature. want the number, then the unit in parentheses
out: 75 (°C)
